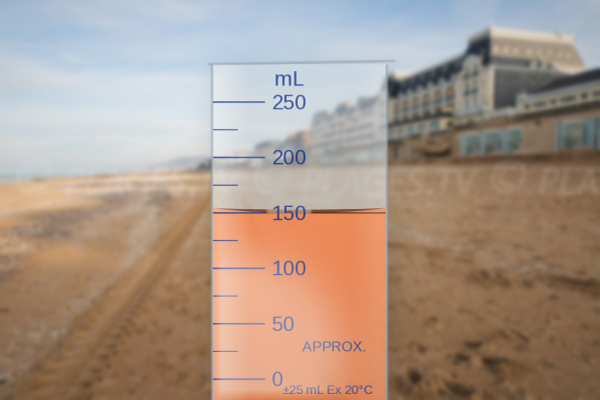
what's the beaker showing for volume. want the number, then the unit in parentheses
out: 150 (mL)
